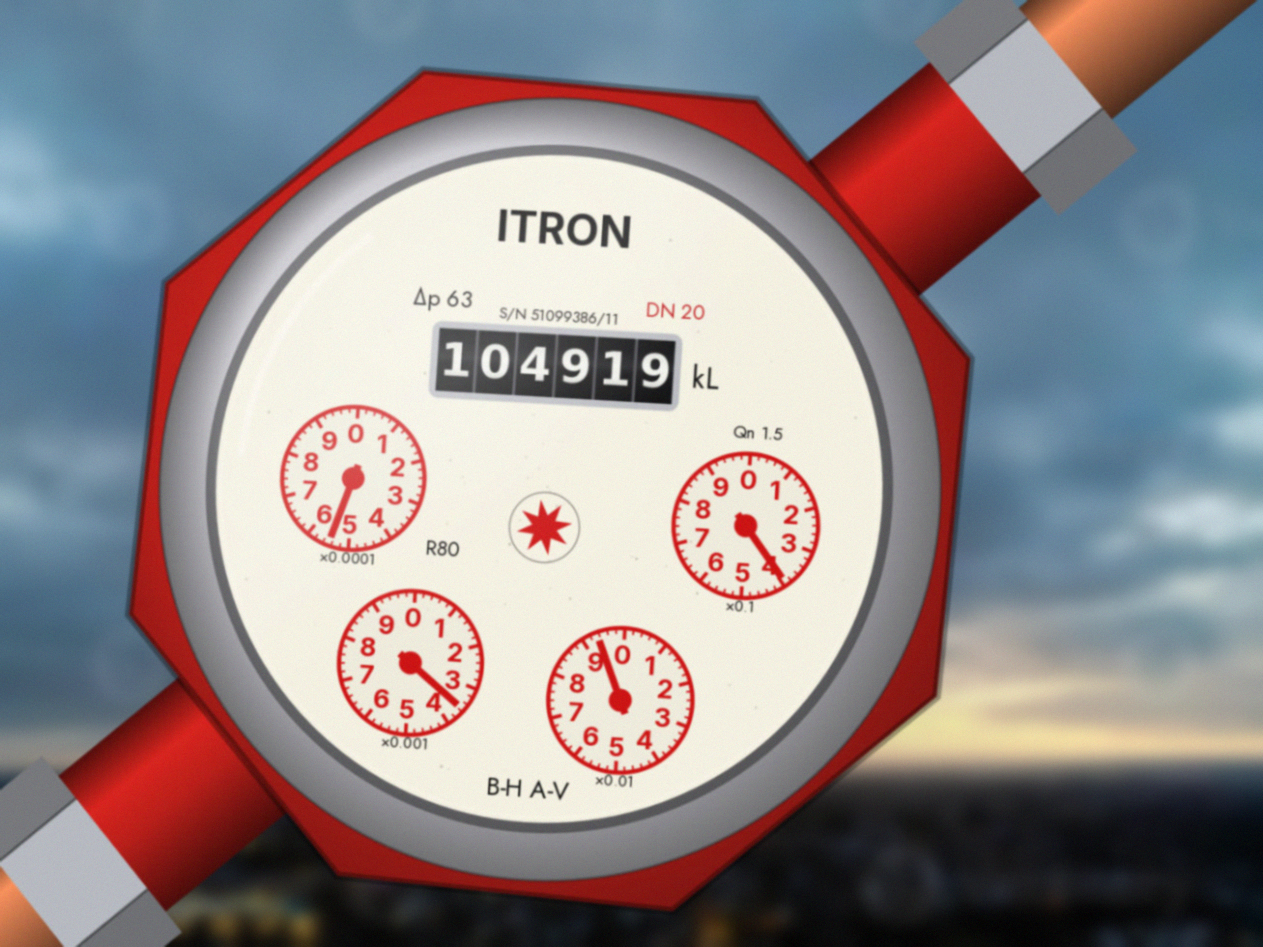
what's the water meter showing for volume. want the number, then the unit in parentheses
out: 104919.3935 (kL)
